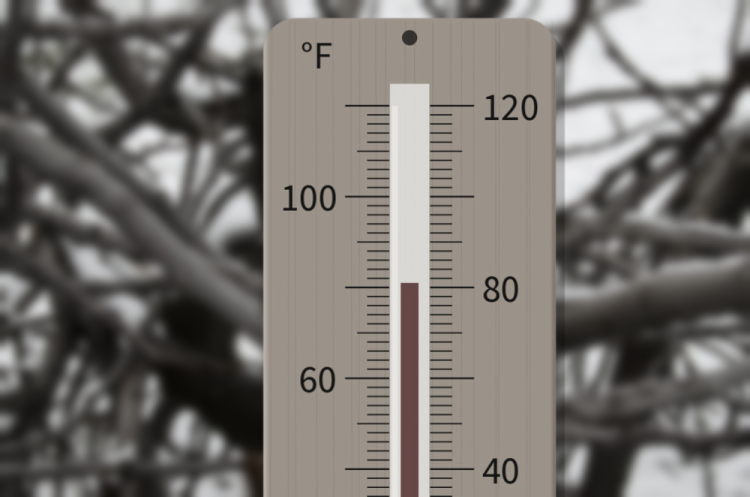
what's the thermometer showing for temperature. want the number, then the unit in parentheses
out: 81 (°F)
